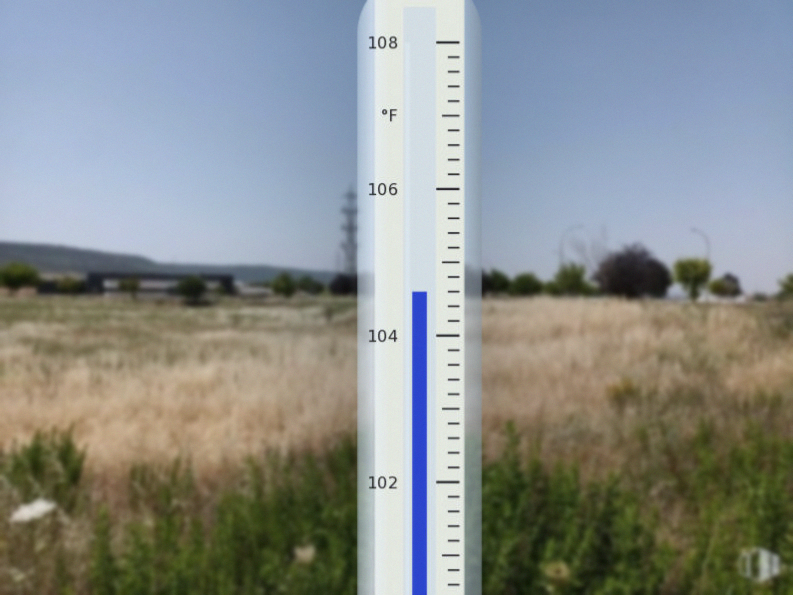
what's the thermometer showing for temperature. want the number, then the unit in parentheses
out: 104.6 (°F)
